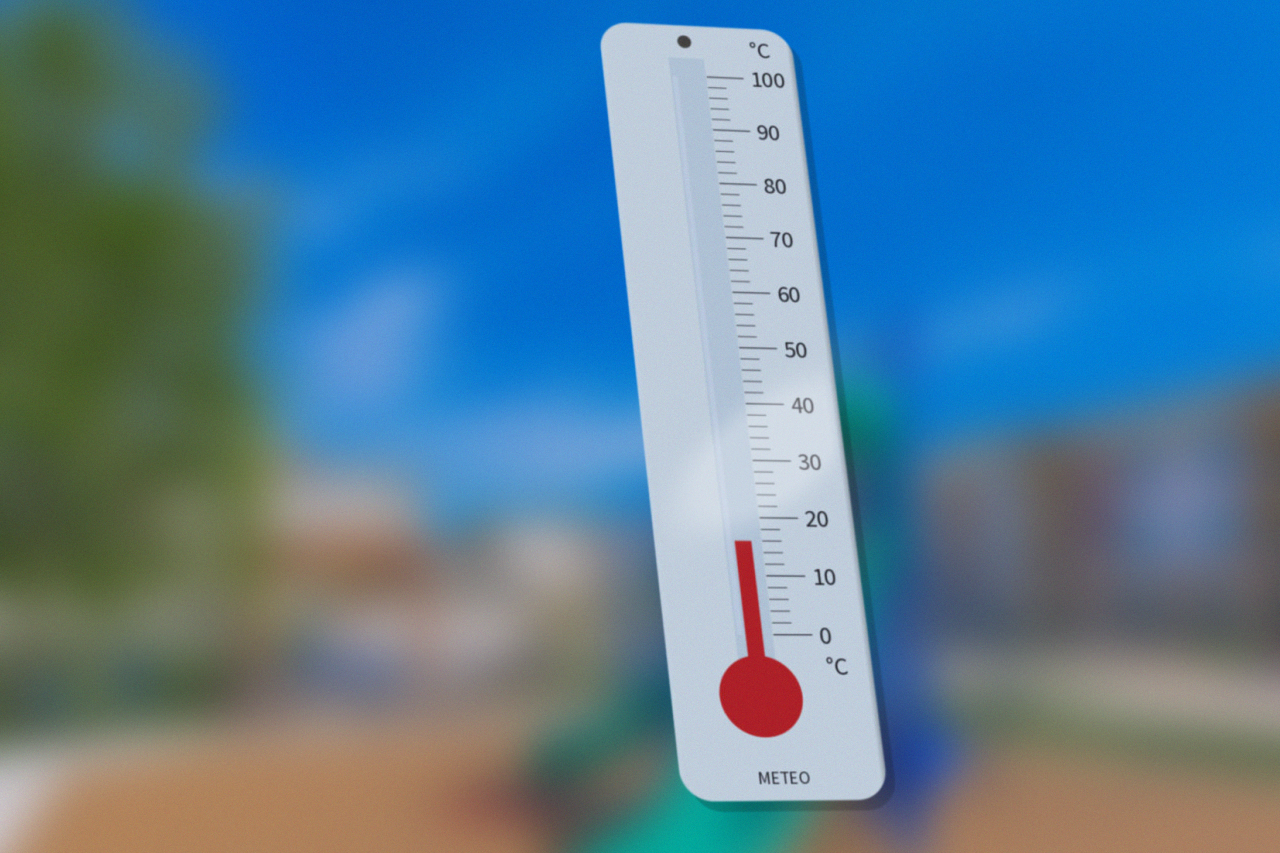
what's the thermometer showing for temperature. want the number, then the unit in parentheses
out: 16 (°C)
